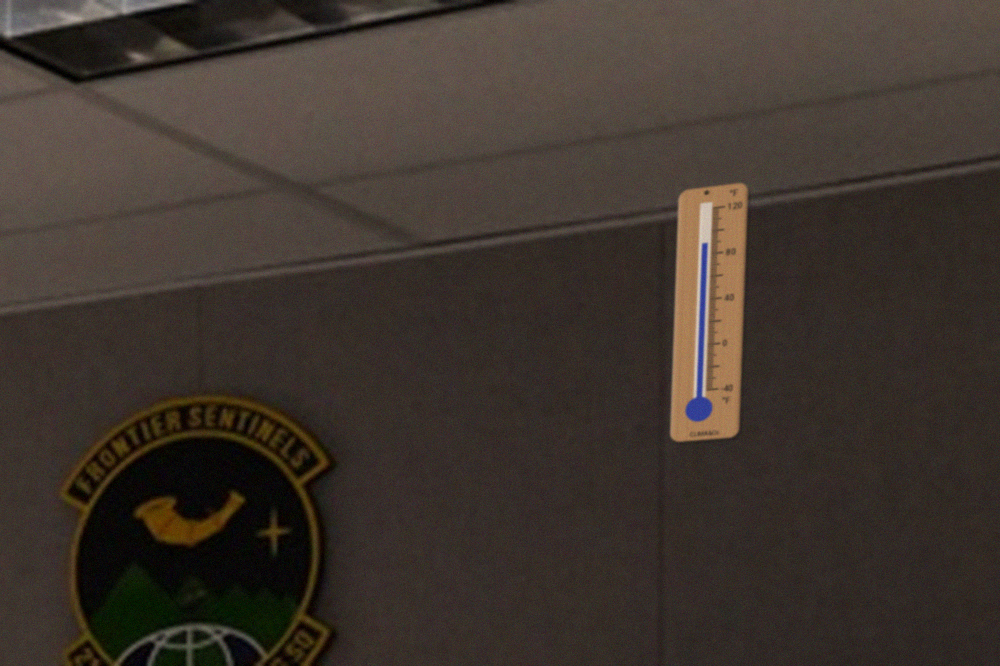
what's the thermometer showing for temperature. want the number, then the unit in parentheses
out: 90 (°F)
